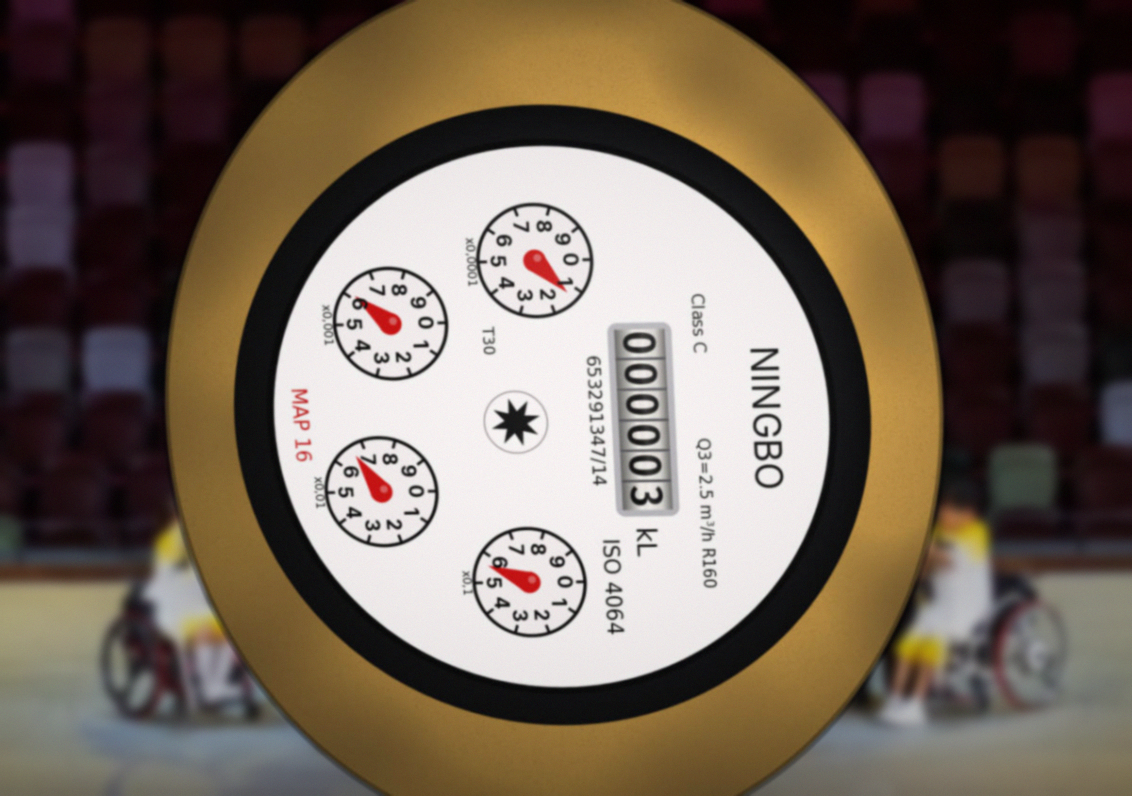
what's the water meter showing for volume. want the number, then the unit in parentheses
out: 3.5661 (kL)
